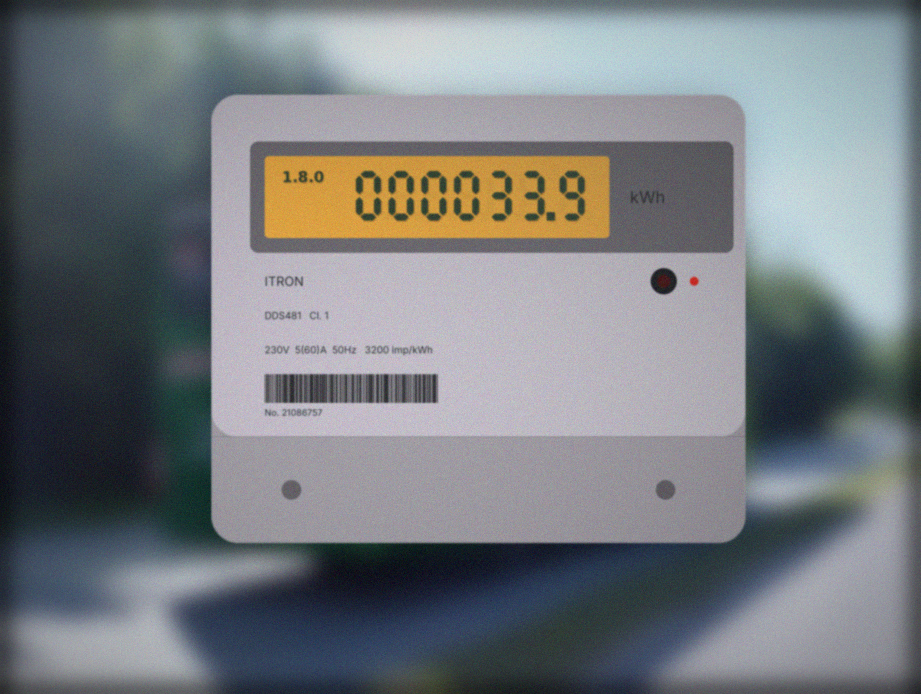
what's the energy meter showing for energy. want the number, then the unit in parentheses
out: 33.9 (kWh)
